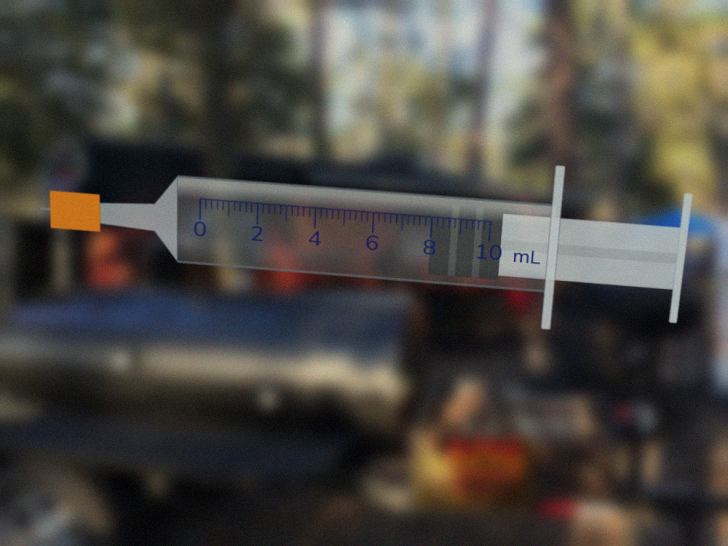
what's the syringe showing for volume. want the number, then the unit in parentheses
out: 8 (mL)
